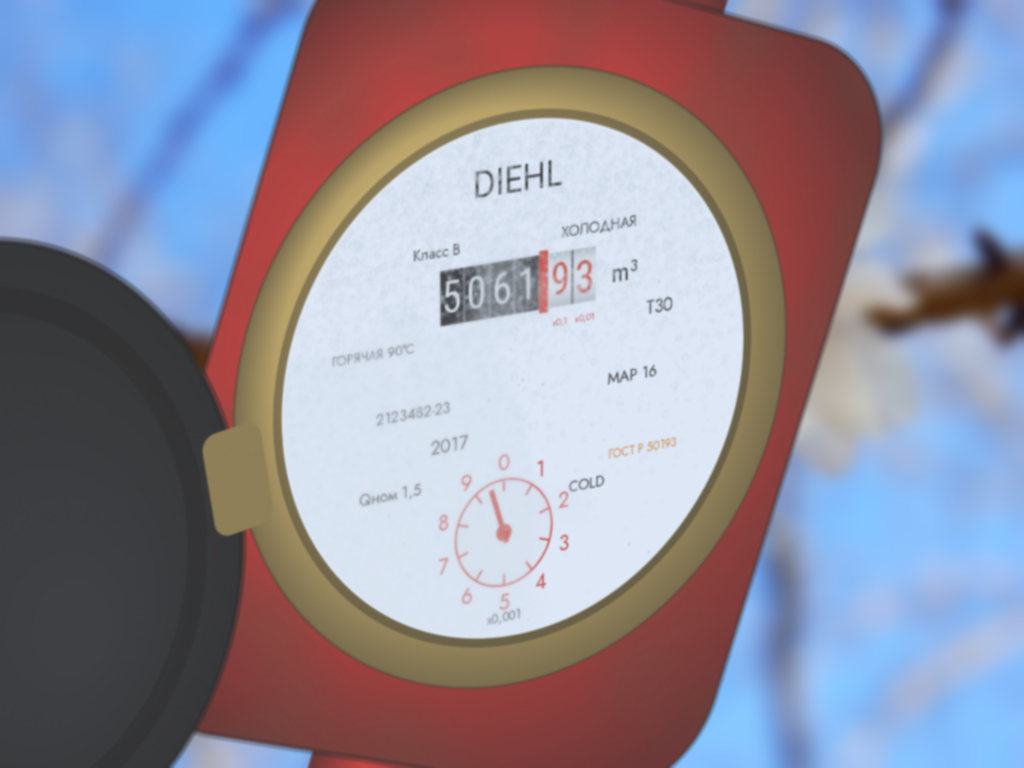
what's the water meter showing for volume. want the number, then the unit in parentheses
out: 5061.929 (m³)
